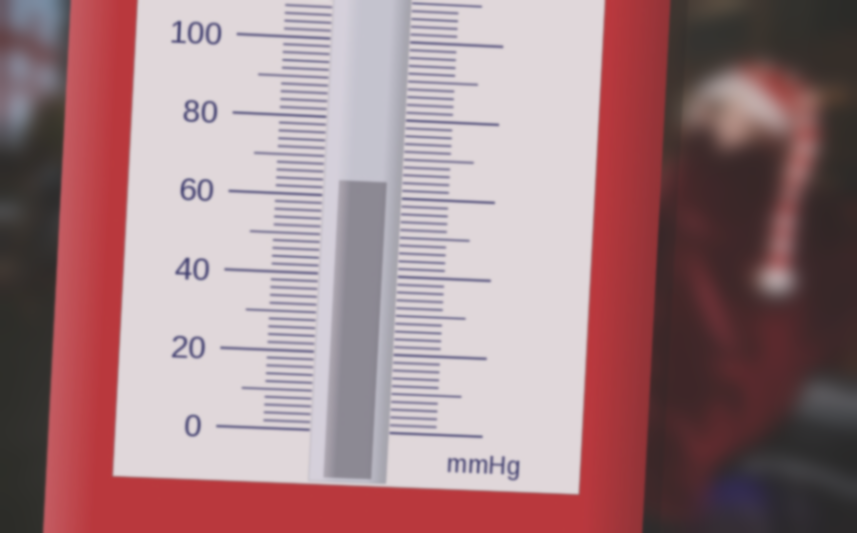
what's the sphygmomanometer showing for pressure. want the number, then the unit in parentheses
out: 64 (mmHg)
